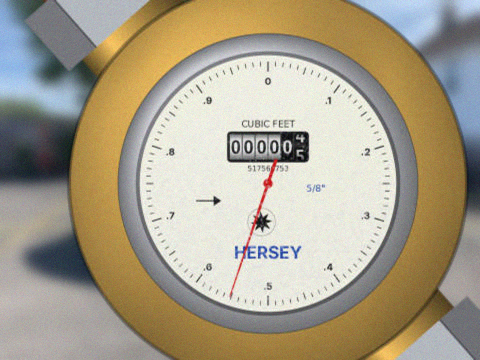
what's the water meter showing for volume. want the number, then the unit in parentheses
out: 4.55 (ft³)
